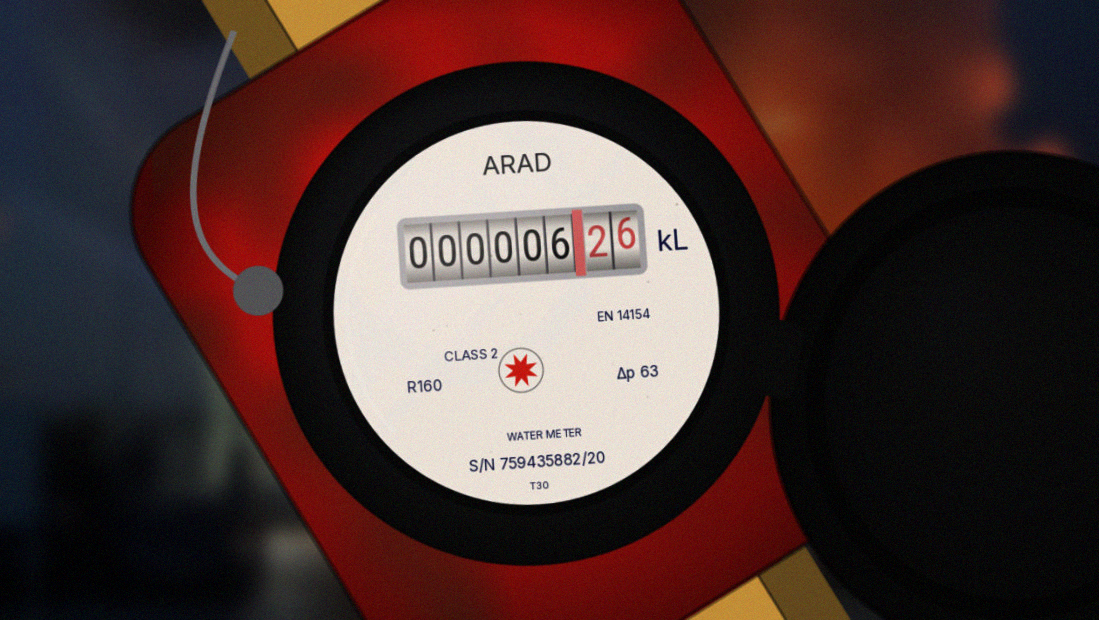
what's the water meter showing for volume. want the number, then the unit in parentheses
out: 6.26 (kL)
